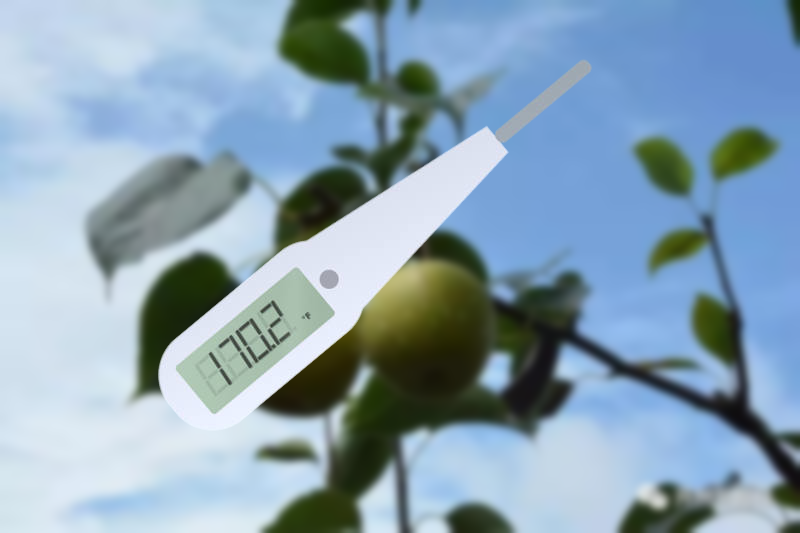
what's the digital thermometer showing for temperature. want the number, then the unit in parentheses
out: 170.2 (°F)
